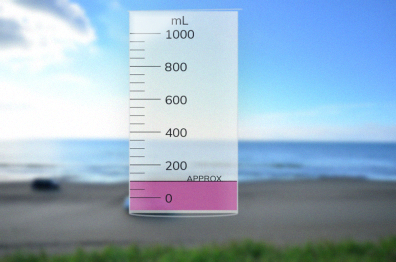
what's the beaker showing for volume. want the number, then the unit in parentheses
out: 100 (mL)
